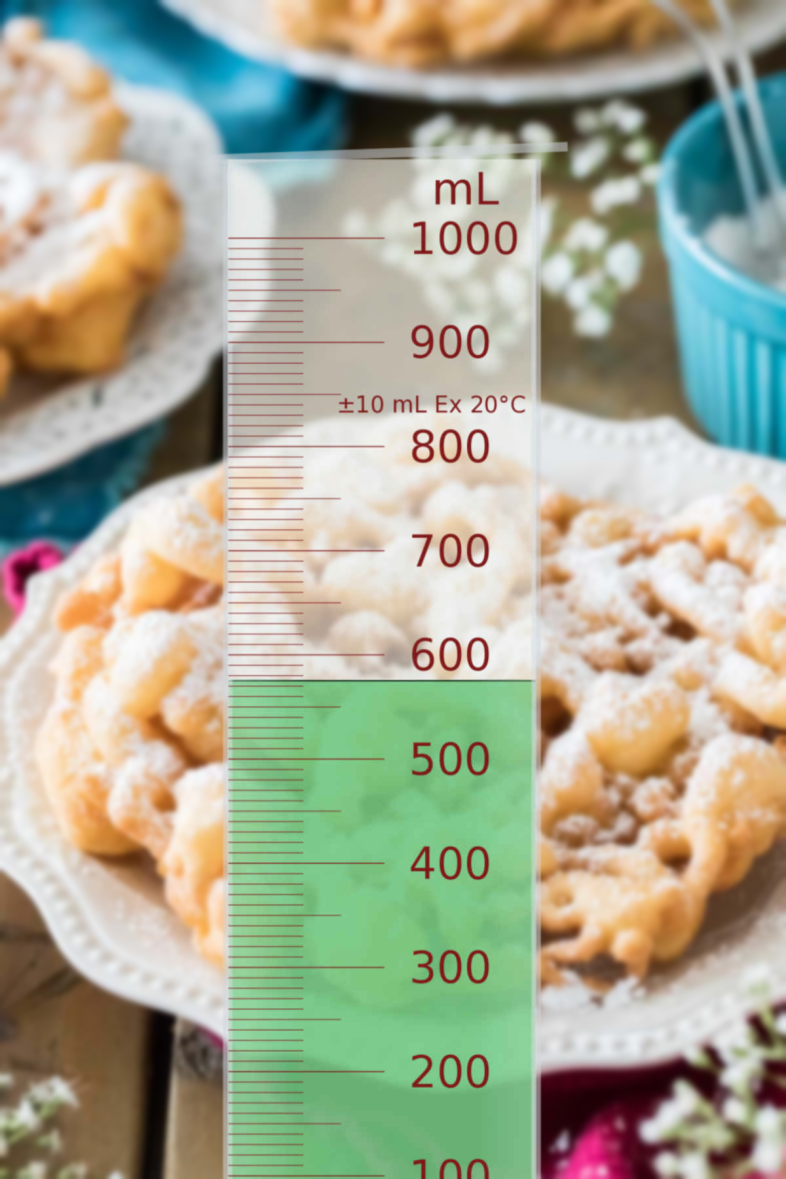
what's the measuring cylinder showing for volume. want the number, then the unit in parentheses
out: 575 (mL)
